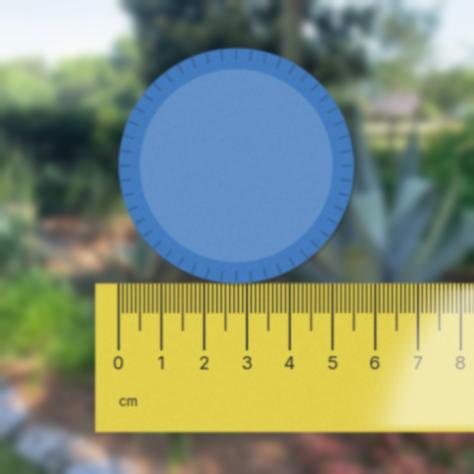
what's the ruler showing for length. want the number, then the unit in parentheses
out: 5.5 (cm)
